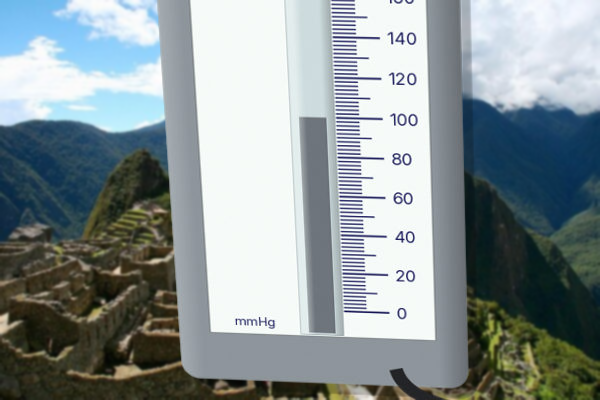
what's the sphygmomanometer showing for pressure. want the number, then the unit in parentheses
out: 100 (mmHg)
